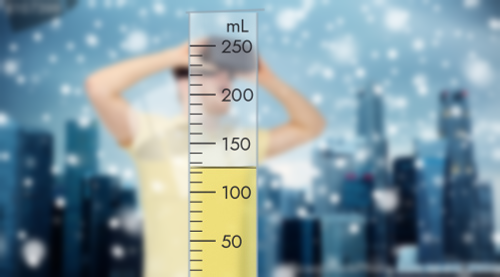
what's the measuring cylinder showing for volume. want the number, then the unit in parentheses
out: 125 (mL)
